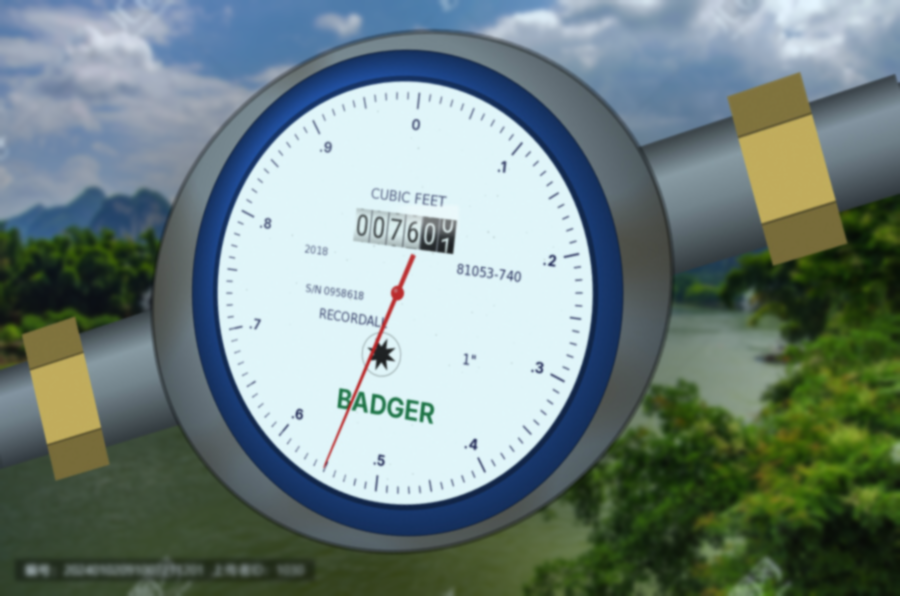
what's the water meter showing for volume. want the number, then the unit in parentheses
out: 7600.55 (ft³)
